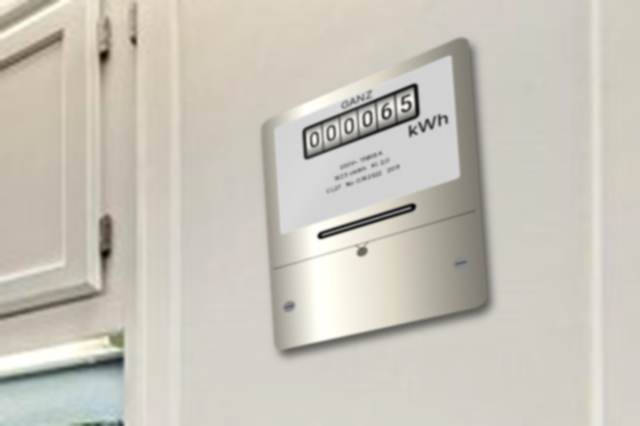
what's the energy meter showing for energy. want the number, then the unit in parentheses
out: 65 (kWh)
